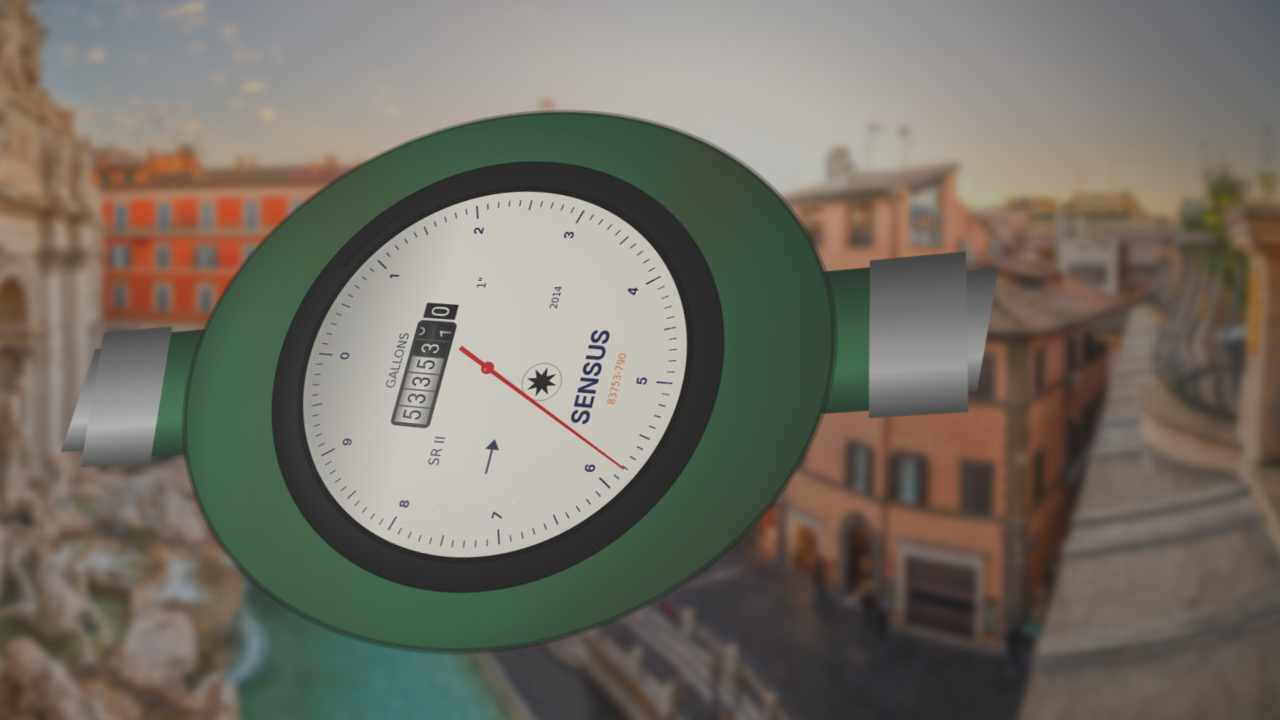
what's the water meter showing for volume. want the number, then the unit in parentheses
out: 5335305.8 (gal)
